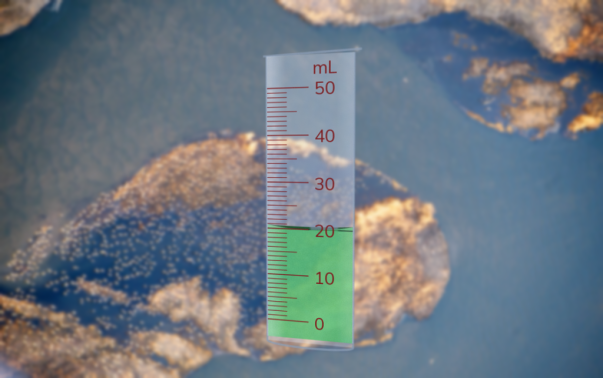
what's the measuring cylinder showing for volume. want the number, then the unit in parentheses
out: 20 (mL)
